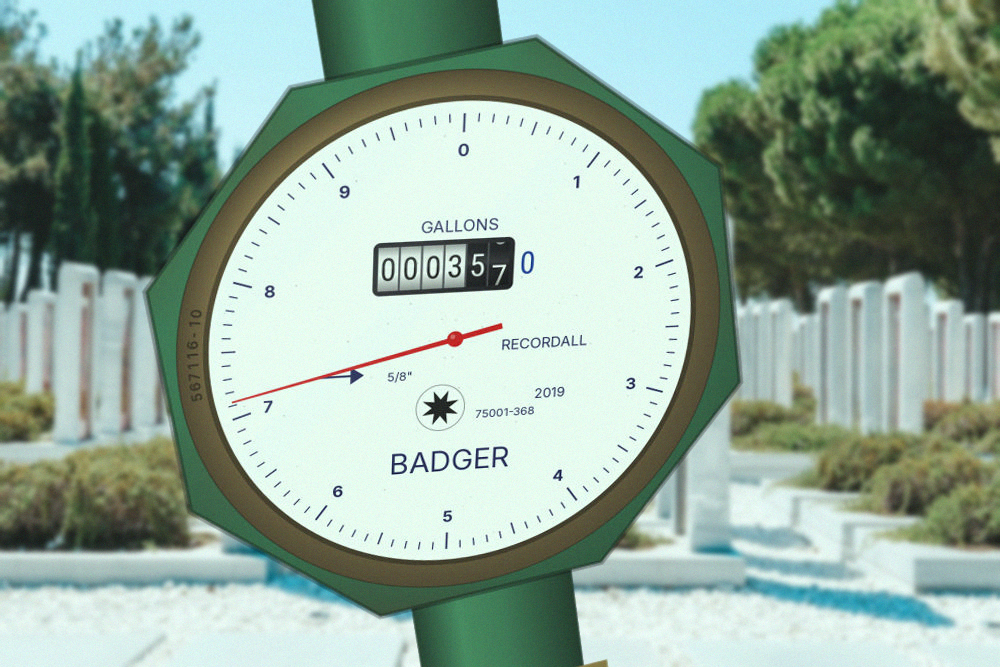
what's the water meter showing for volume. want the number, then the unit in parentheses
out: 3567.1 (gal)
